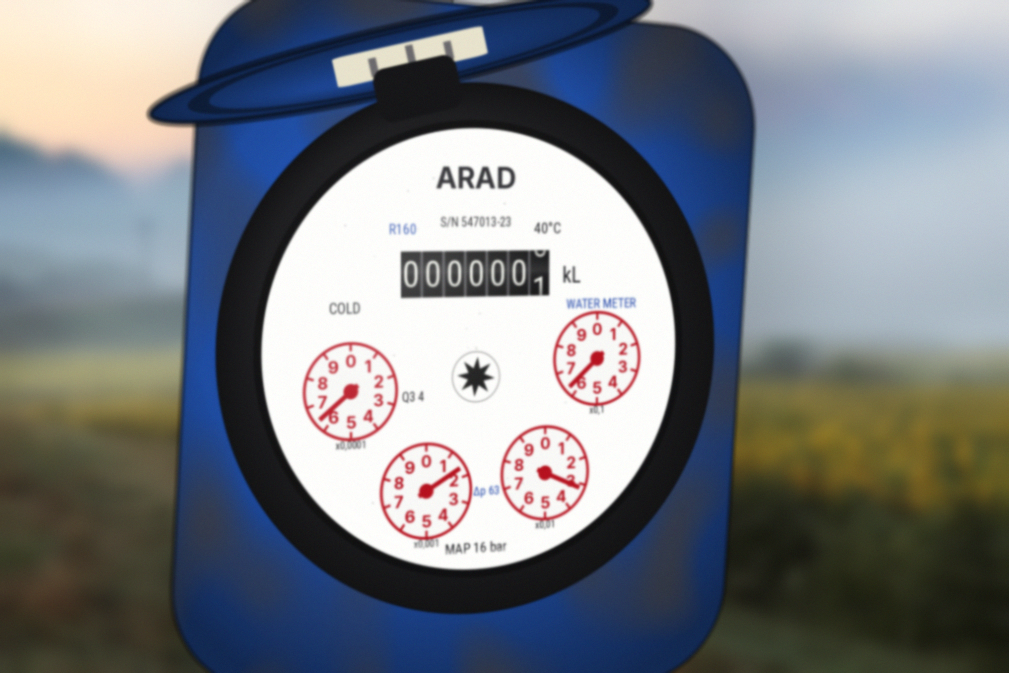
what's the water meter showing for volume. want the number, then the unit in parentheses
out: 0.6316 (kL)
